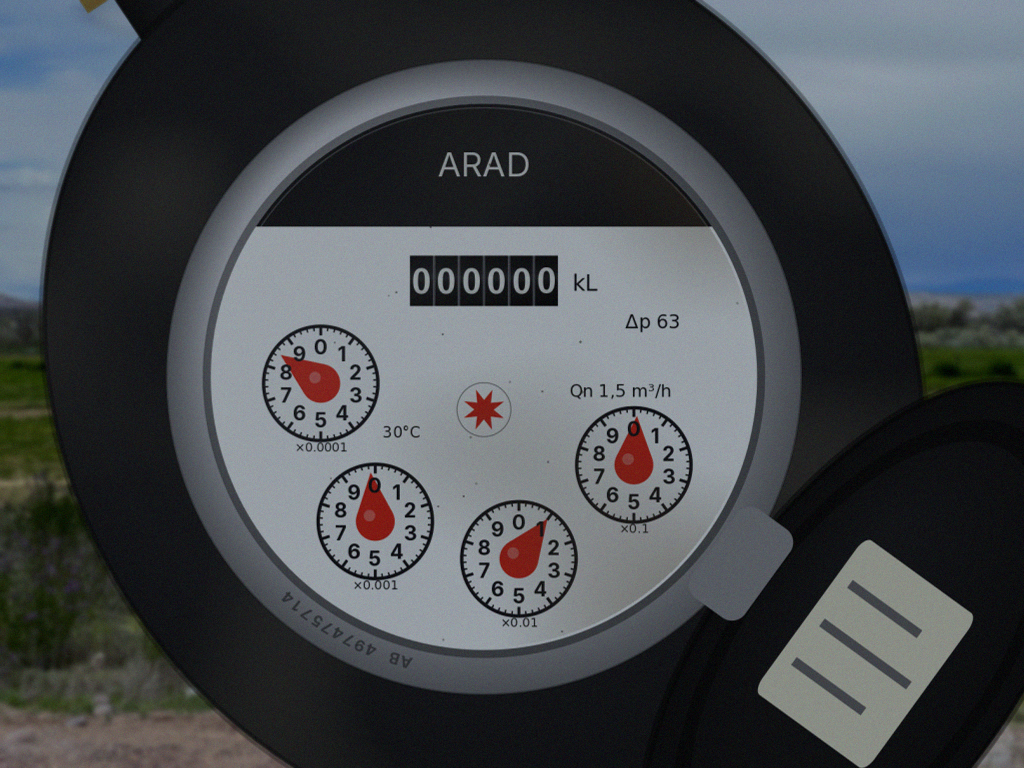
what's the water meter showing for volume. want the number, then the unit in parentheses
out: 0.0098 (kL)
